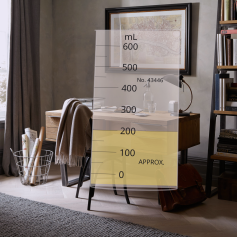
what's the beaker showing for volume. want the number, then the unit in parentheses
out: 200 (mL)
